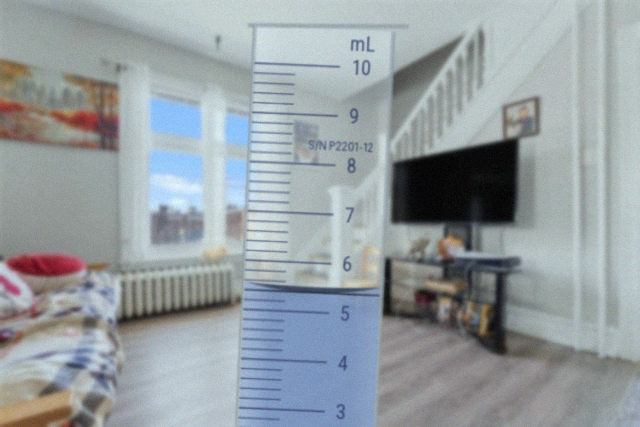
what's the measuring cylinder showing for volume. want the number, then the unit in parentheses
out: 5.4 (mL)
